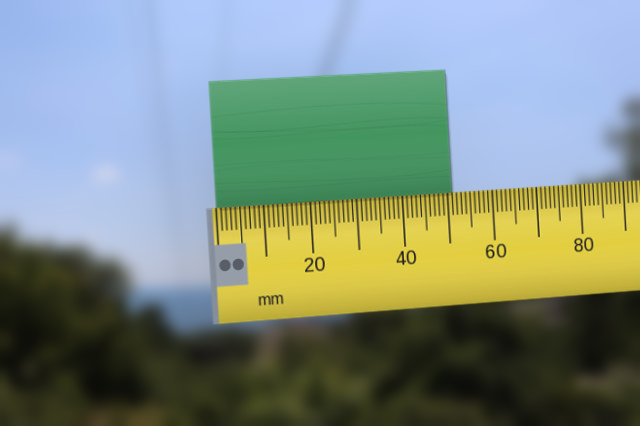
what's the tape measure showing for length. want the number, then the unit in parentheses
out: 51 (mm)
